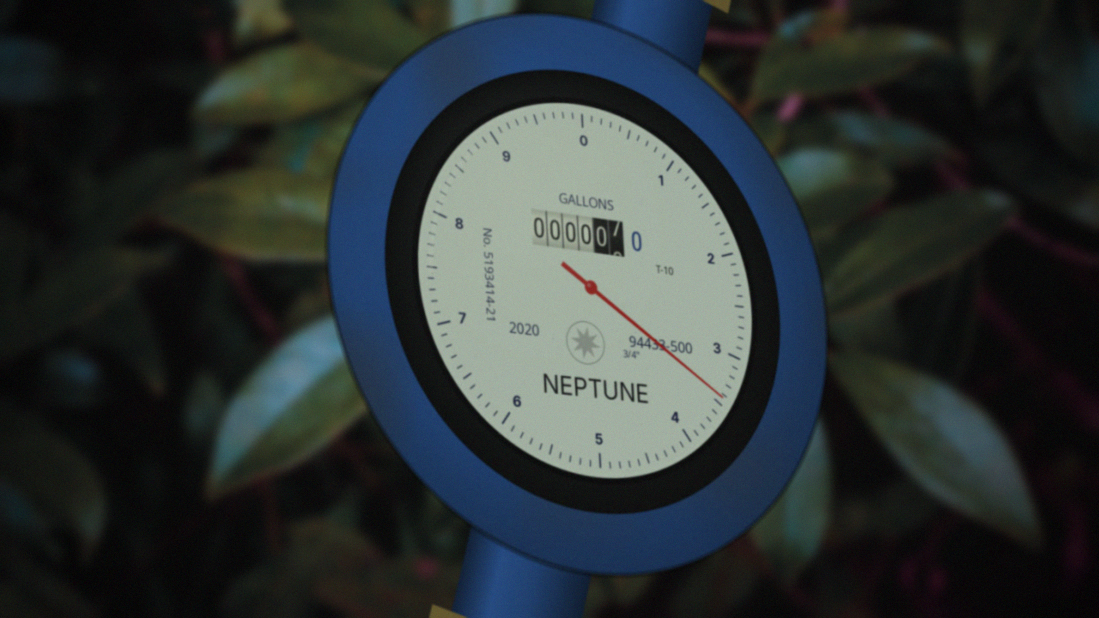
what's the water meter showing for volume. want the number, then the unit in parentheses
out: 73.4 (gal)
